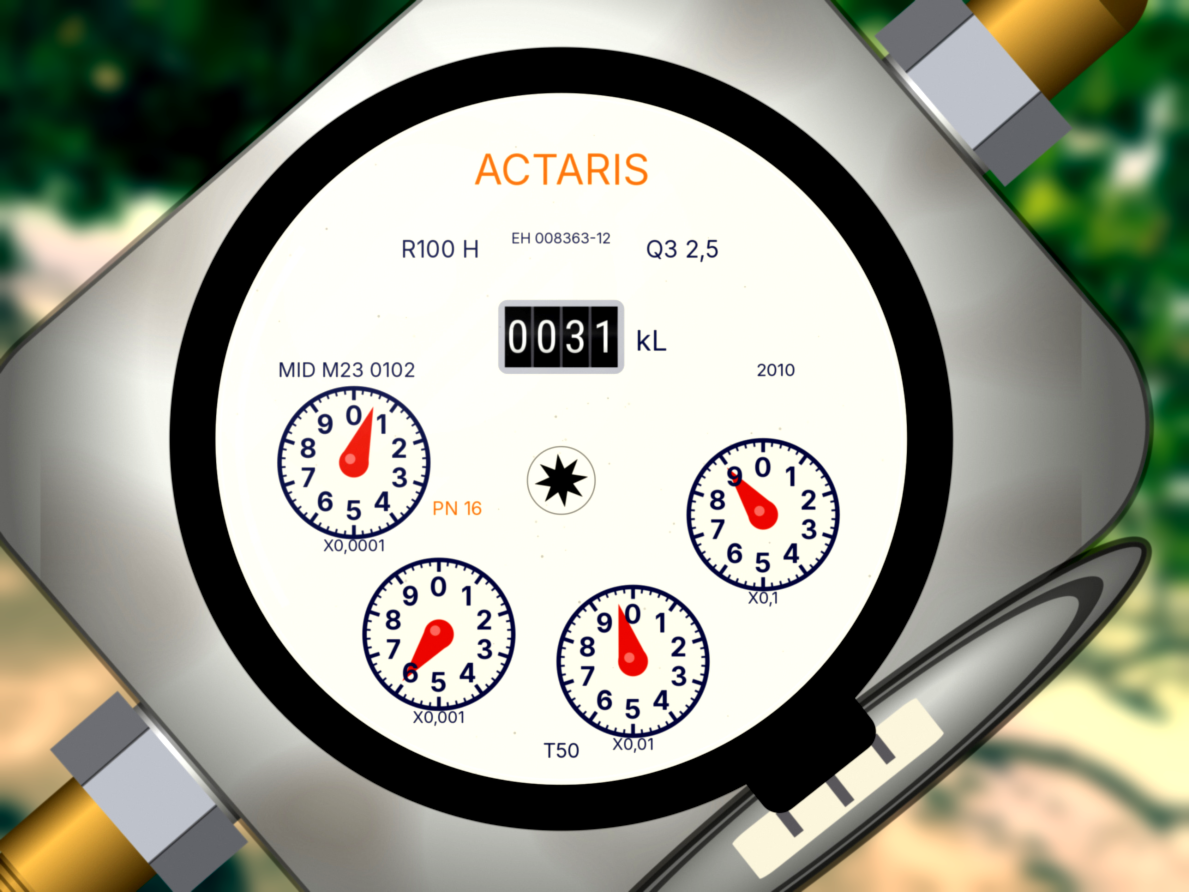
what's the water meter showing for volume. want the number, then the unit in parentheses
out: 31.8960 (kL)
